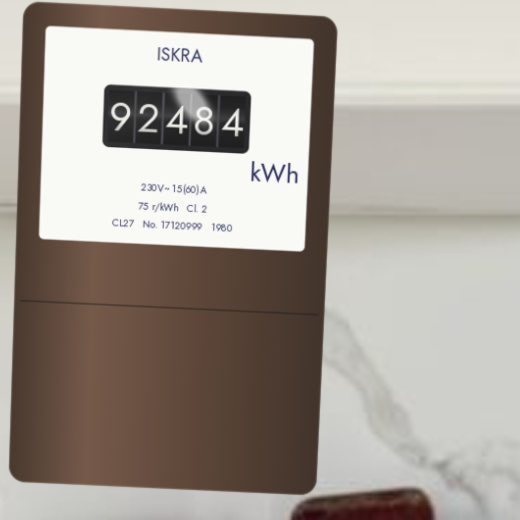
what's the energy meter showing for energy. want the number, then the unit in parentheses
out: 92484 (kWh)
